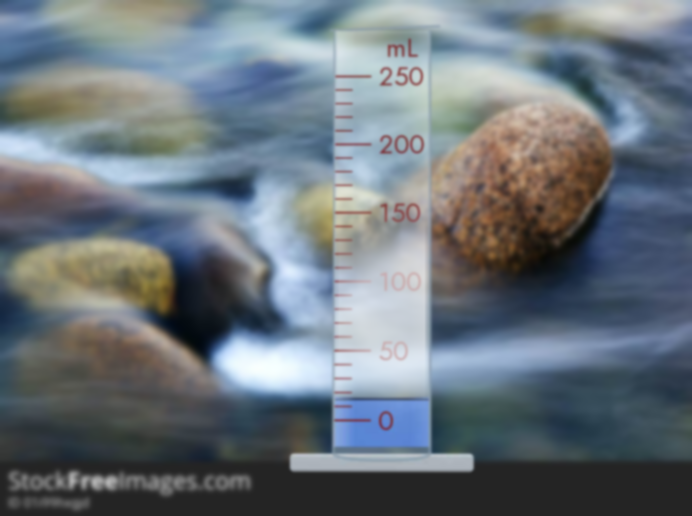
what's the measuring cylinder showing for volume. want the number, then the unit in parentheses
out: 15 (mL)
